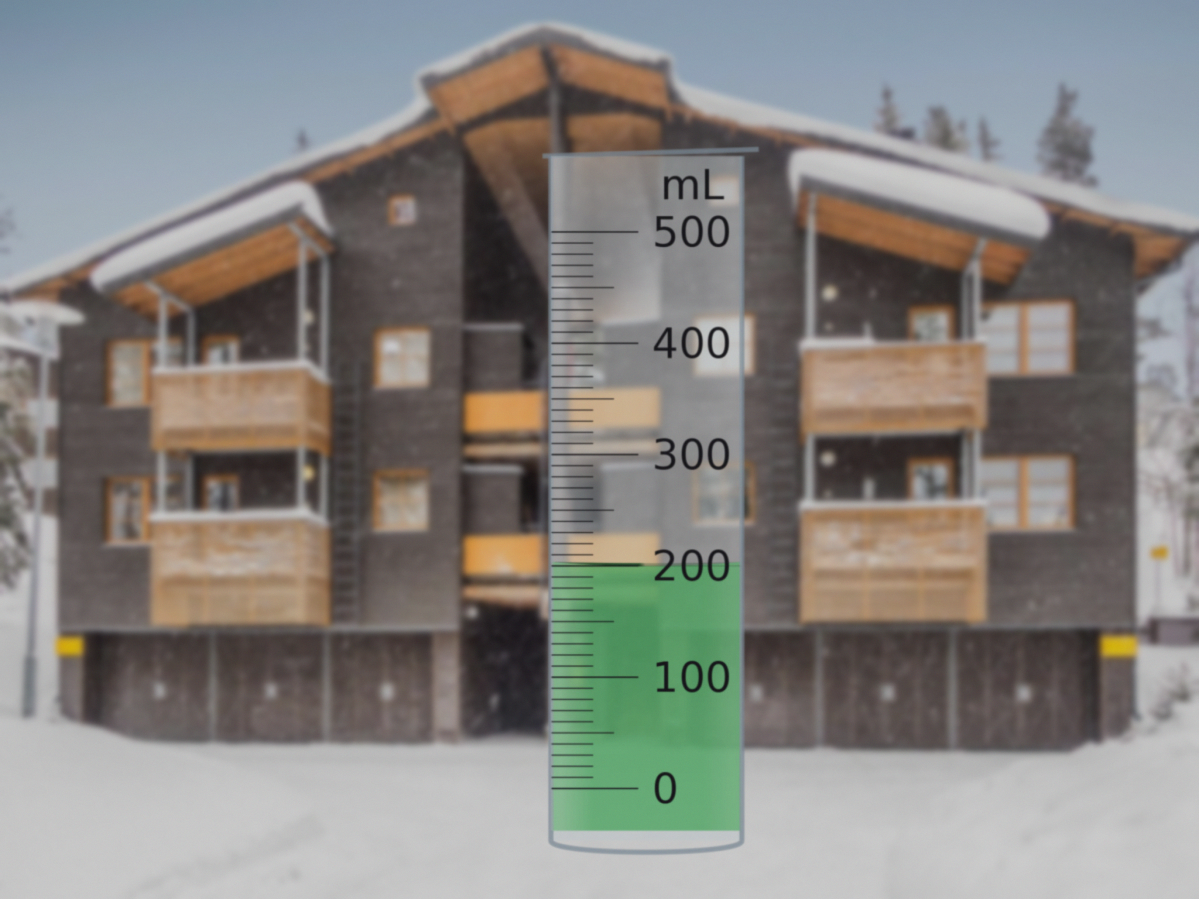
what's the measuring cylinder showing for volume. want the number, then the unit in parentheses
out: 200 (mL)
